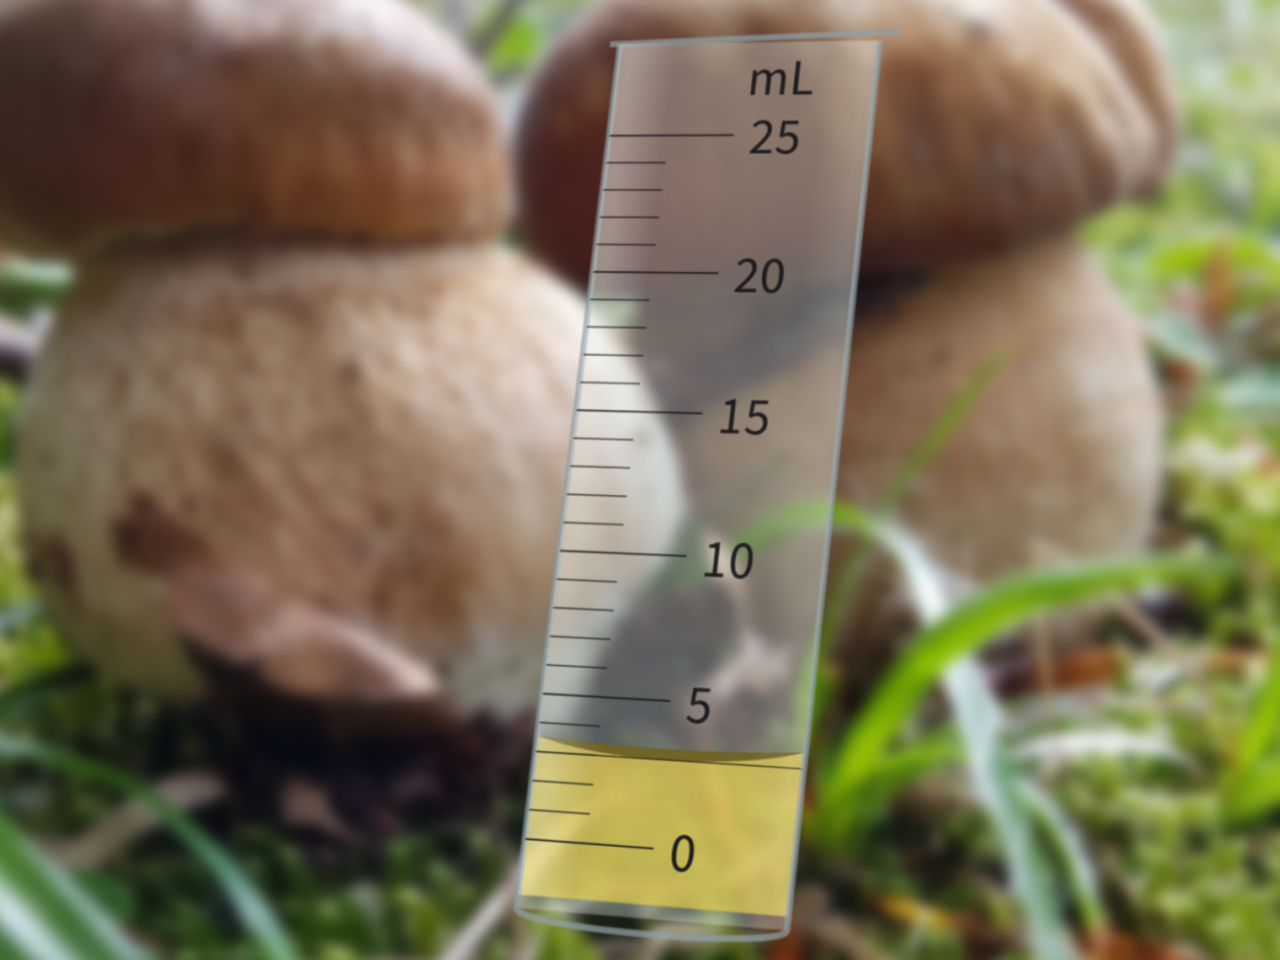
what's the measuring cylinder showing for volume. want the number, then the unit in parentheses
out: 3 (mL)
